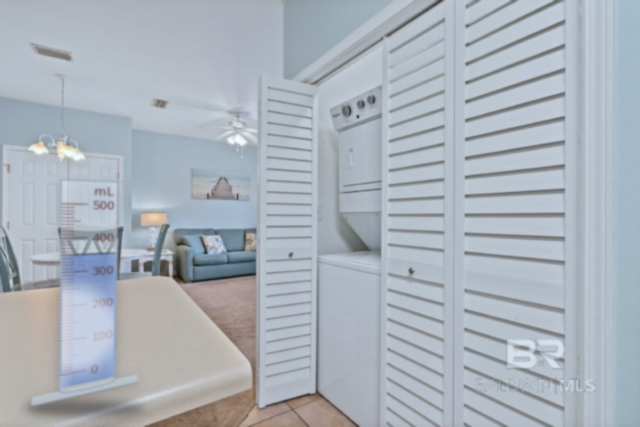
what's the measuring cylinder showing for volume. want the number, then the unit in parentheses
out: 350 (mL)
